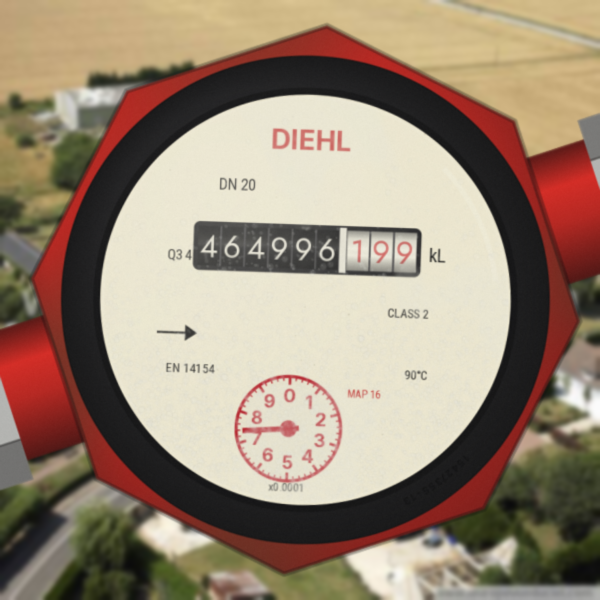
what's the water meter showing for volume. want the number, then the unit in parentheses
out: 464996.1997 (kL)
